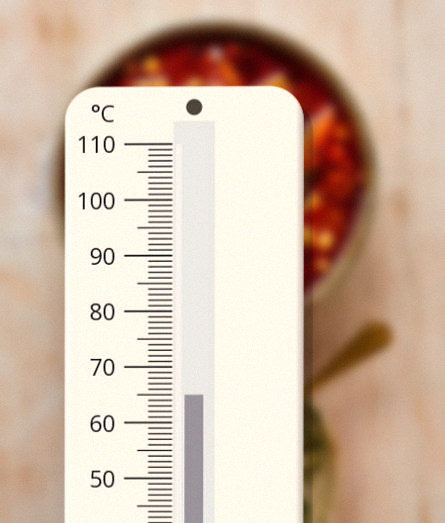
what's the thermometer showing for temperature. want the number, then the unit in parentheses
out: 65 (°C)
